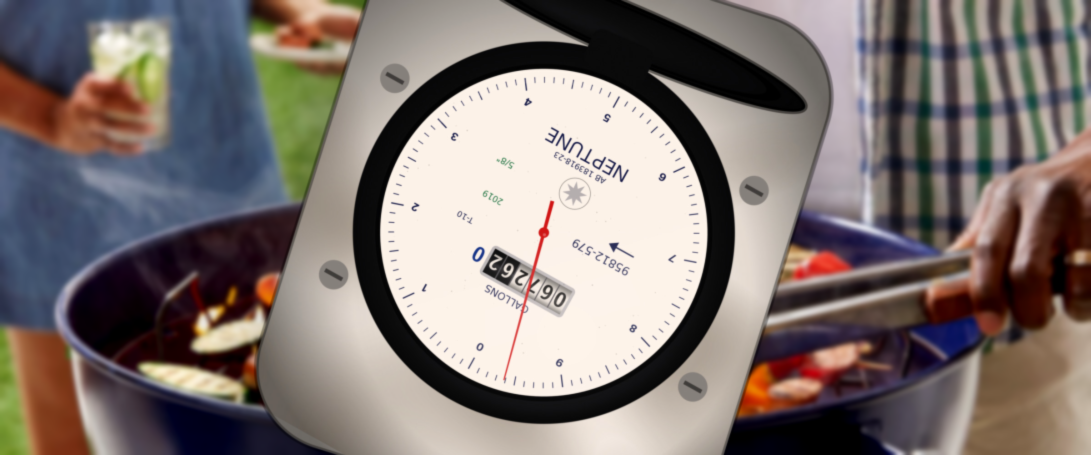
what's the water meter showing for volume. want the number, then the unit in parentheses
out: 672619.6 (gal)
